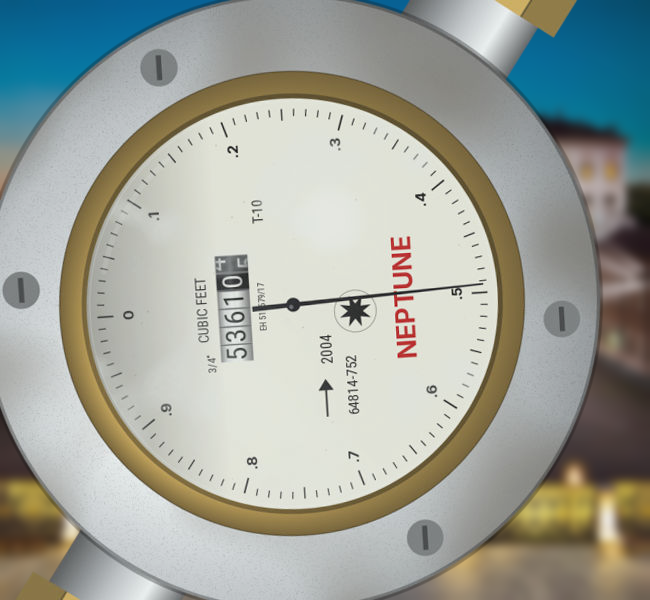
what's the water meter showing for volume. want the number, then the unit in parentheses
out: 536104.49 (ft³)
